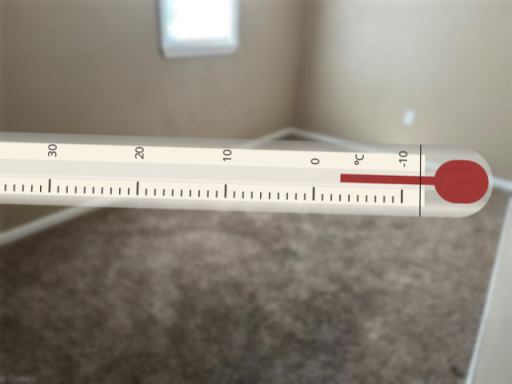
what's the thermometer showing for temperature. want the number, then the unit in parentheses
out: -3 (°C)
